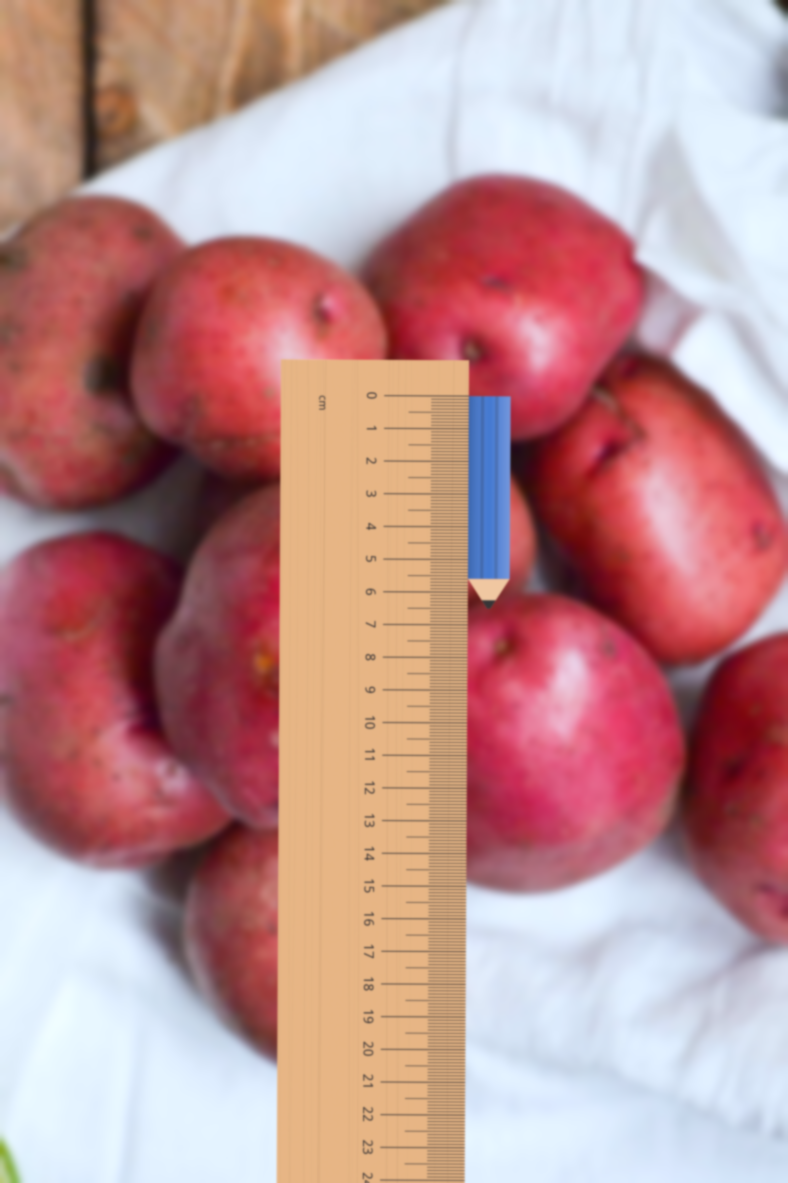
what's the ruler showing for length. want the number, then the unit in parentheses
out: 6.5 (cm)
